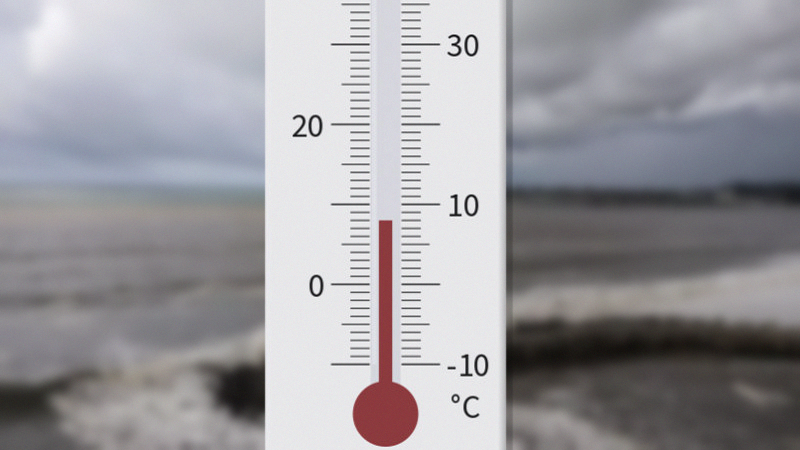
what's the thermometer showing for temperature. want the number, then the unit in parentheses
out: 8 (°C)
